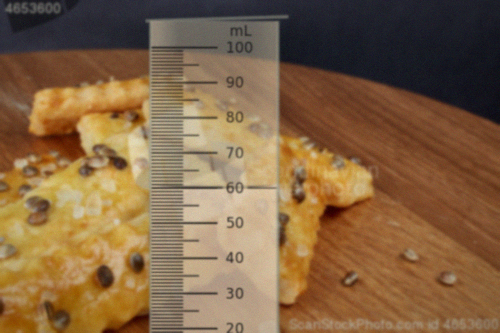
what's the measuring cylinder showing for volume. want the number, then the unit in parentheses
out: 60 (mL)
